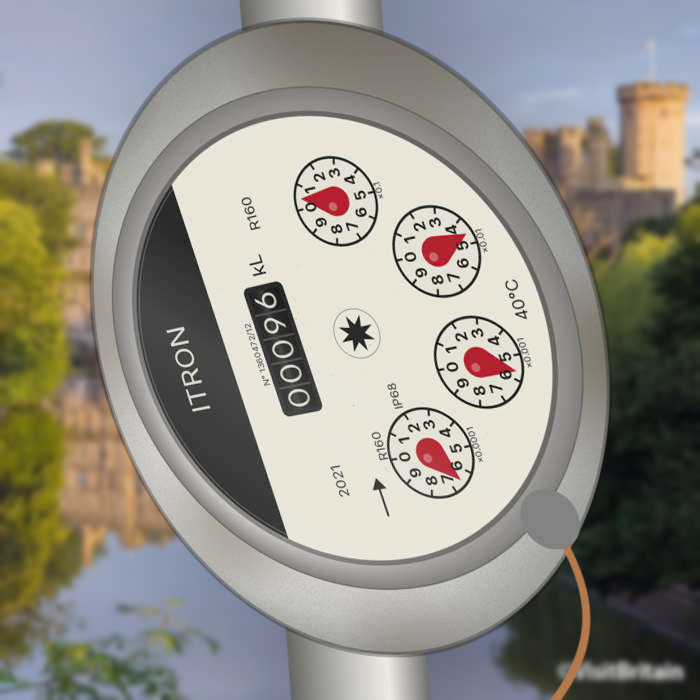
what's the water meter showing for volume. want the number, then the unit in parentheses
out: 96.0456 (kL)
